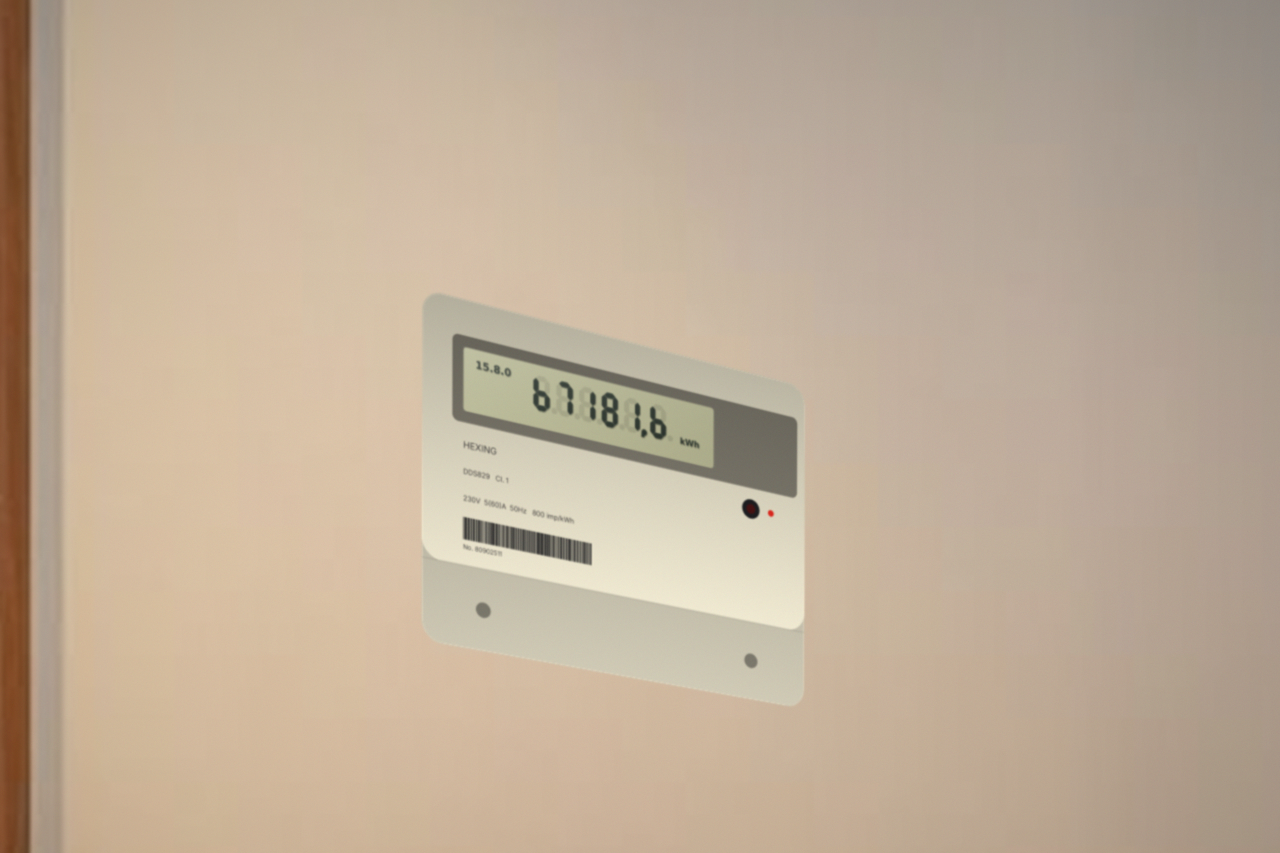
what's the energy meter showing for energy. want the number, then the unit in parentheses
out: 67181.6 (kWh)
